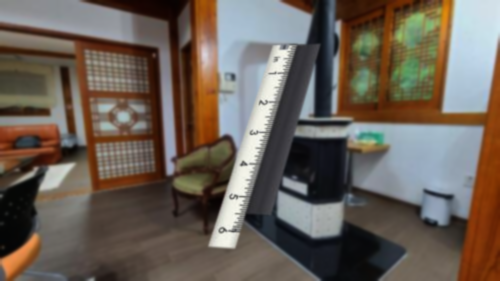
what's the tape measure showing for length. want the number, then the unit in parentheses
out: 5.5 (in)
